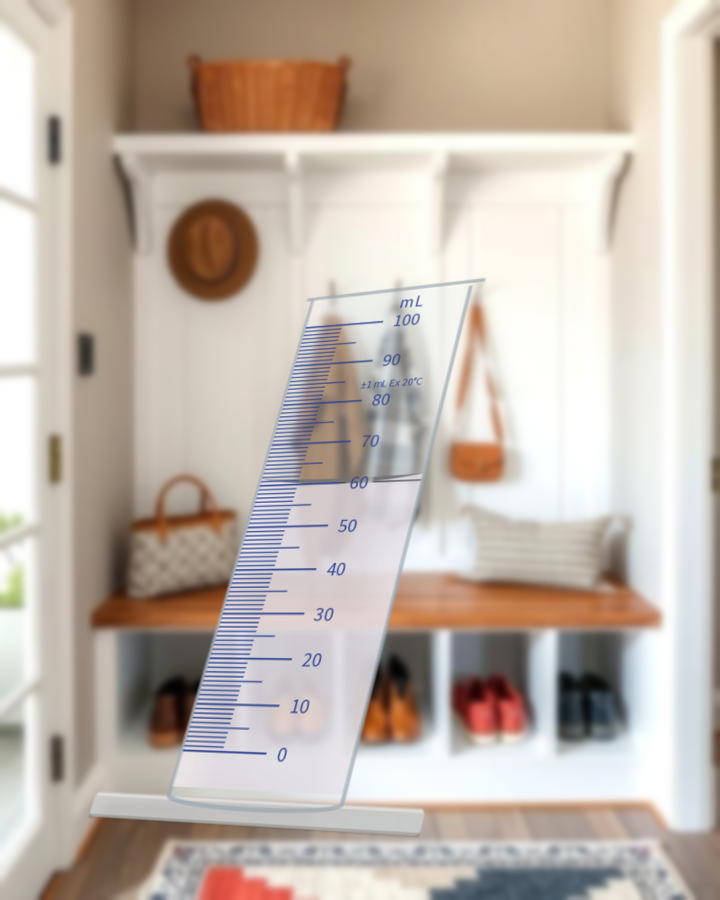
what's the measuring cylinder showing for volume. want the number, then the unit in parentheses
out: 60 (mL)
